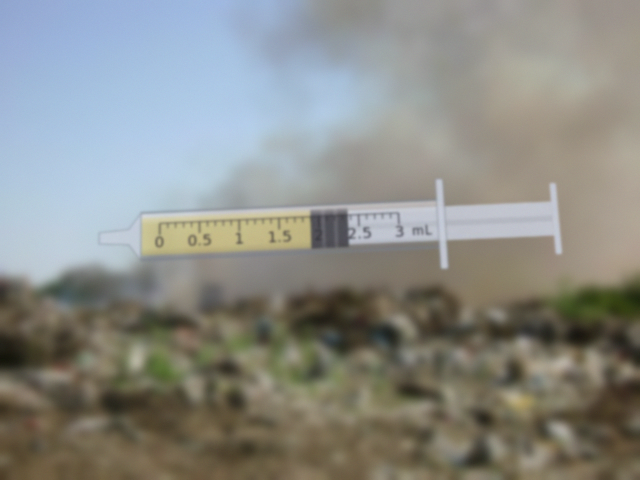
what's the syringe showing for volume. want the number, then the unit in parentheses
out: 1.9 (mL)
